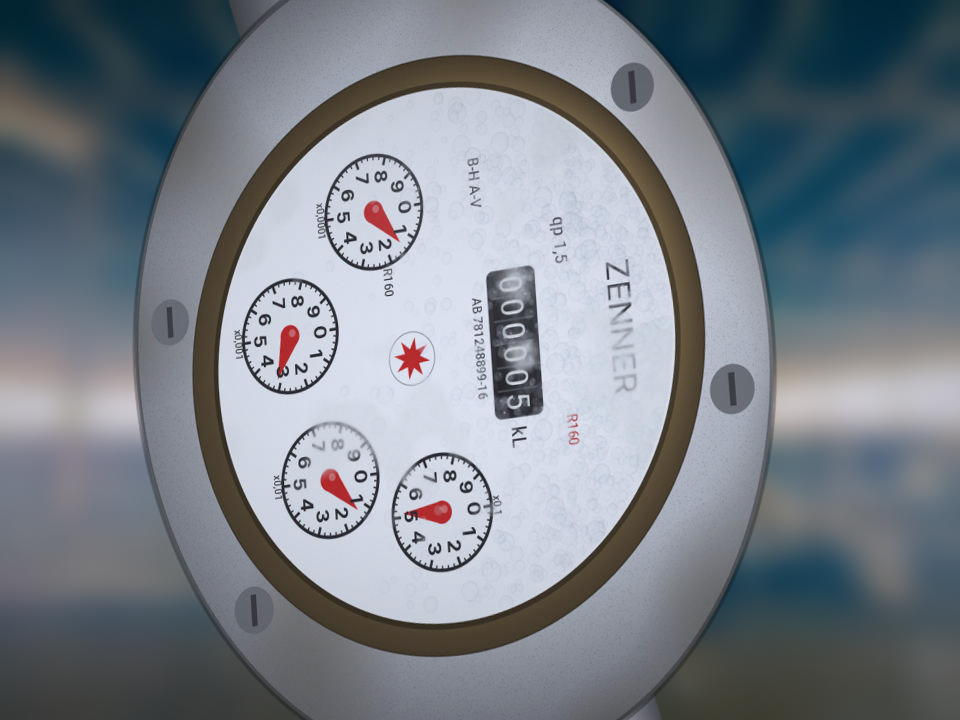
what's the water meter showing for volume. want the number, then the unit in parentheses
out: 5.5131 (kL)
